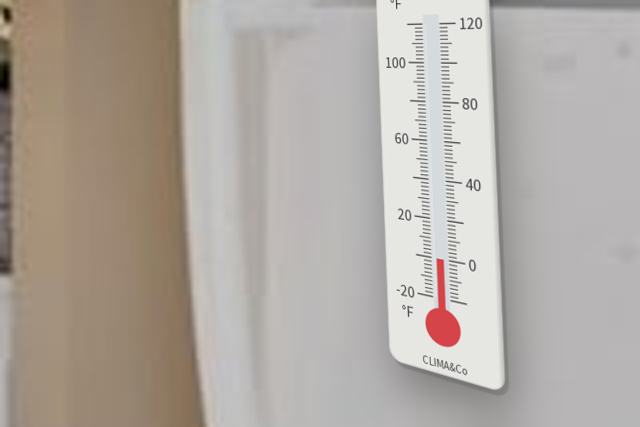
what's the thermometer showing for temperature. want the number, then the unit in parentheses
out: 0 (°F)
